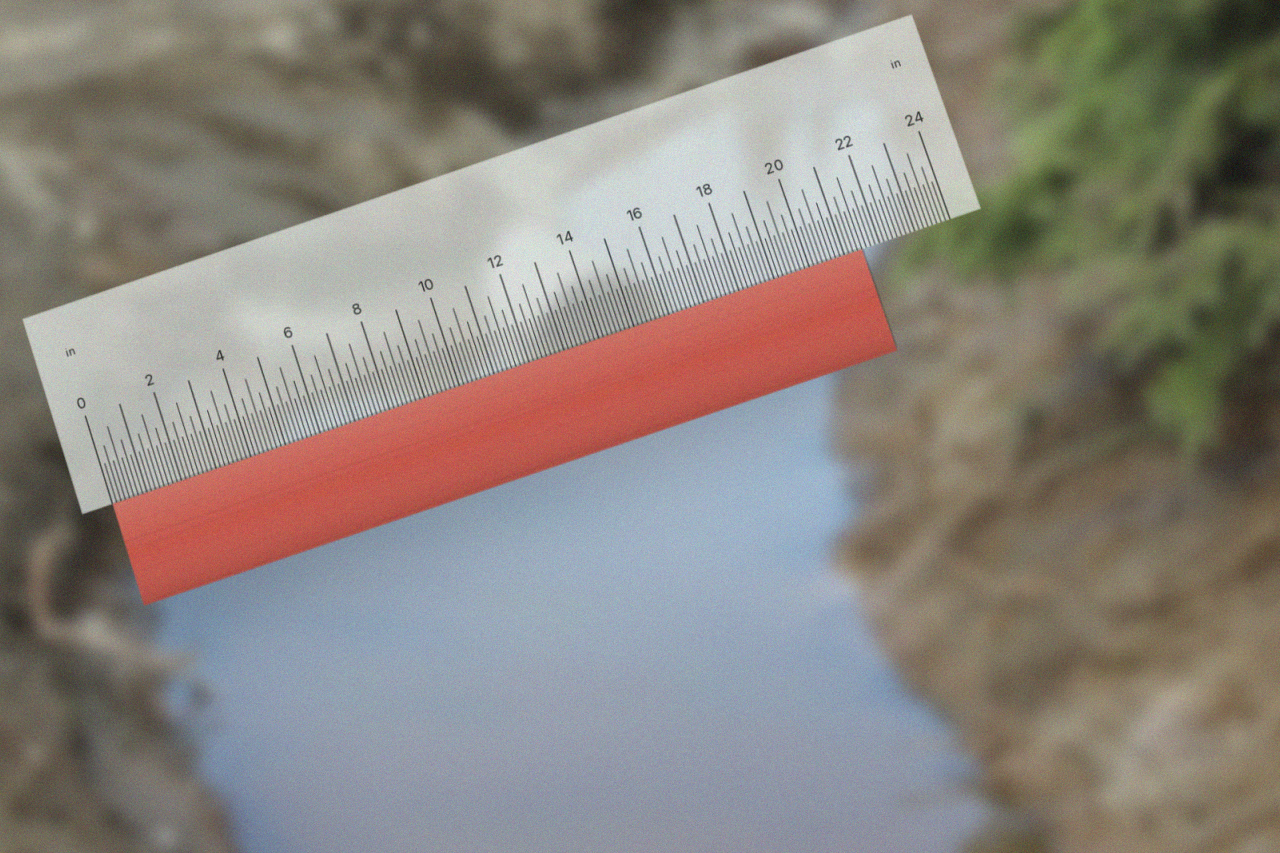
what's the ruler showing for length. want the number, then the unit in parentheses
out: 21.5 (in)
